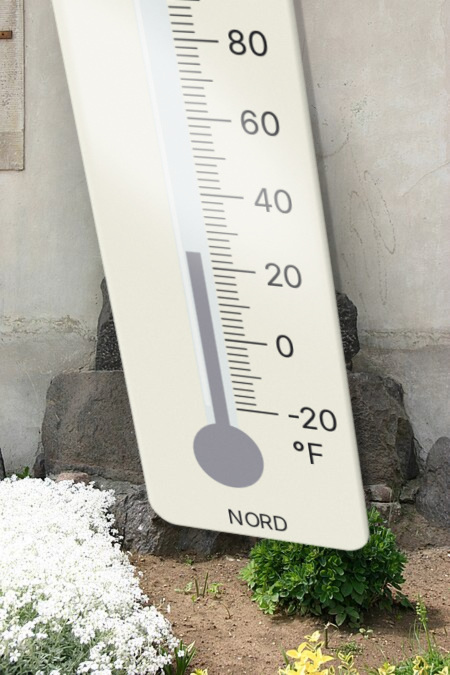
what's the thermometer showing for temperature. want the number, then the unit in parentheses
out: 24 (°F)
